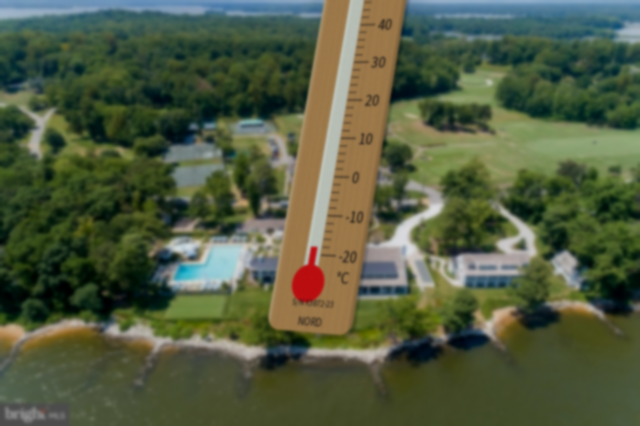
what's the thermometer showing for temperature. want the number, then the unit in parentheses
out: -18 (°C)
